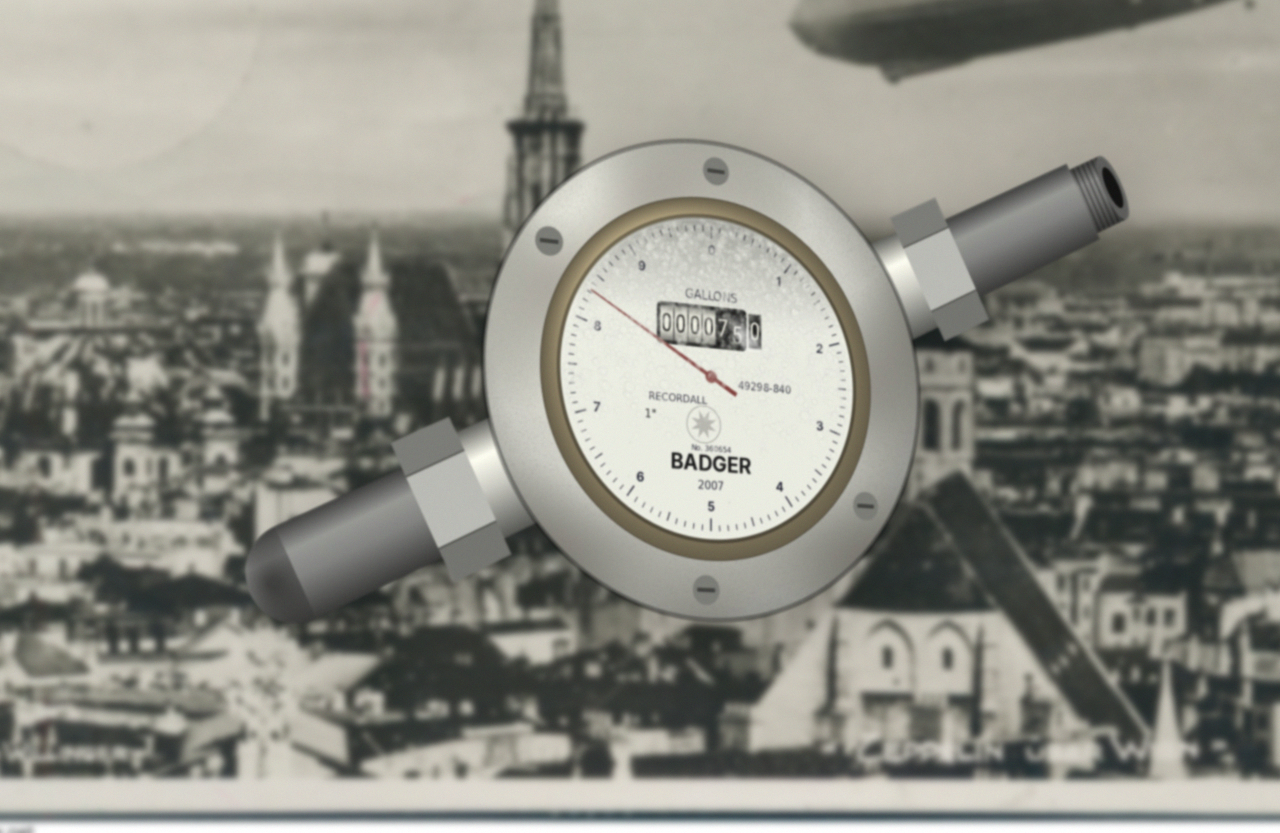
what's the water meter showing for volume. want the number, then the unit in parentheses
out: 748.3 (gal)
